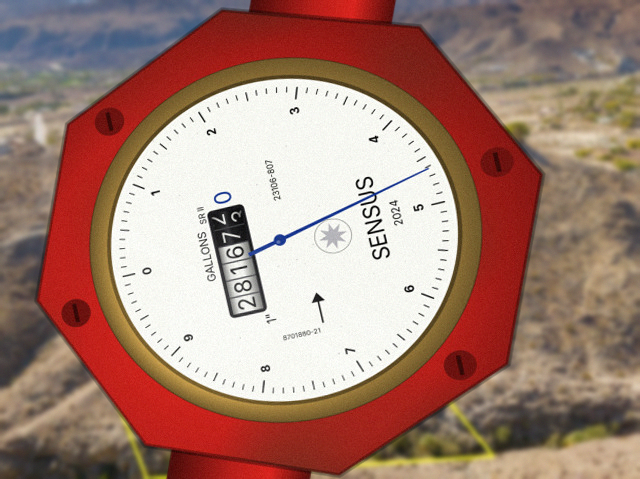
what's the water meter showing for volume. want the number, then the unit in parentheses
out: 2816724.6 (gal)
